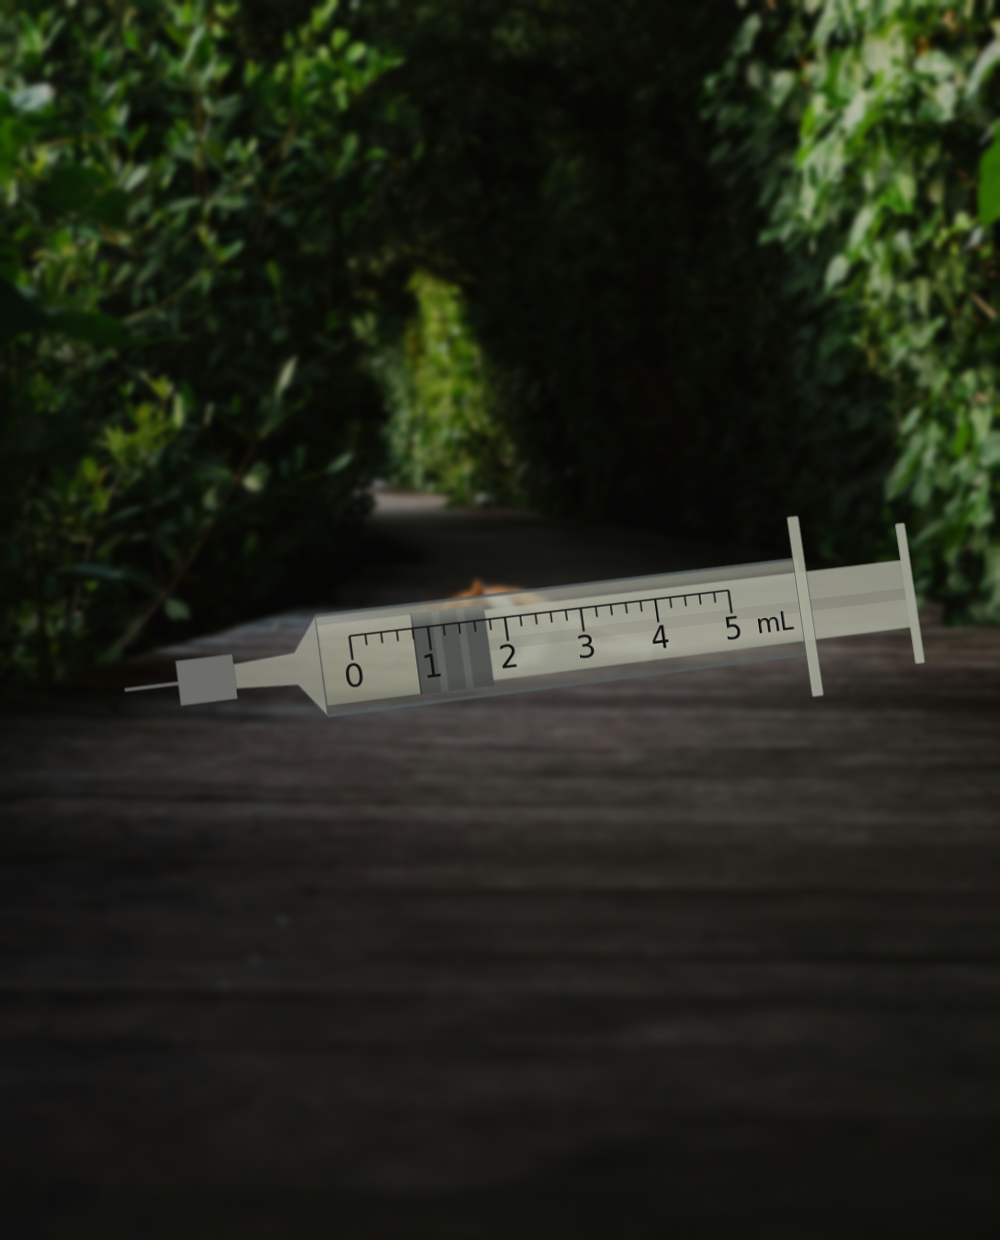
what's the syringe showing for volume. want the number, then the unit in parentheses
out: 0.8 (mL)
